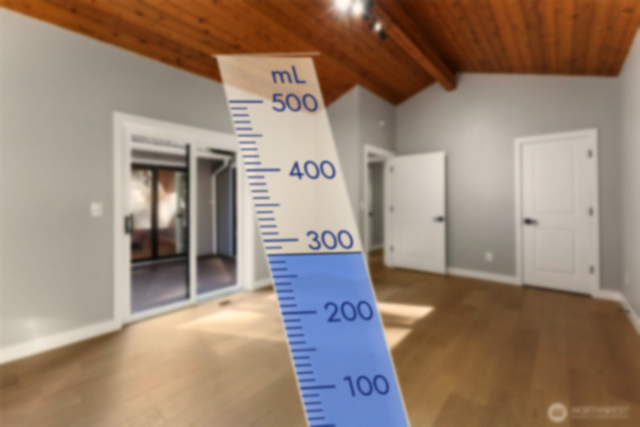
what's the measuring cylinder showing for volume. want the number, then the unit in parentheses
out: 280 (mL)
